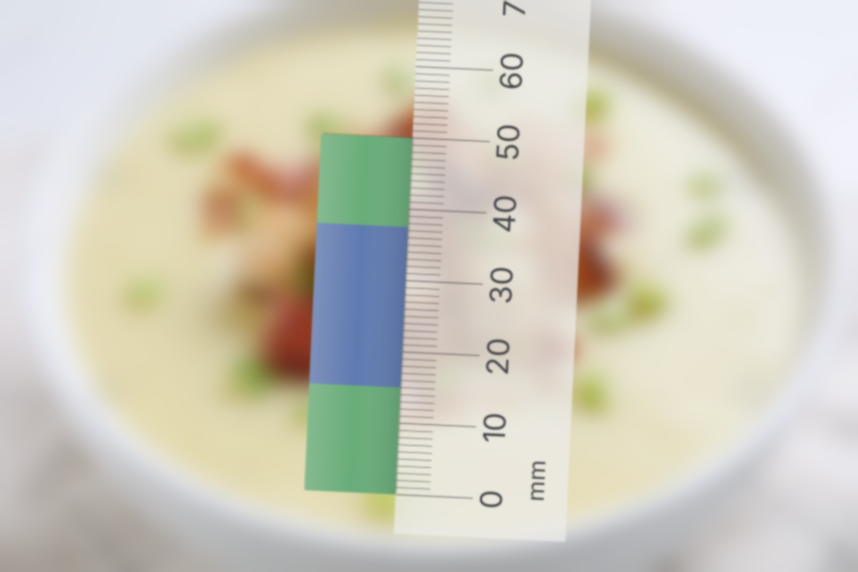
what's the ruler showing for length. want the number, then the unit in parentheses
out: 50 (mm)
